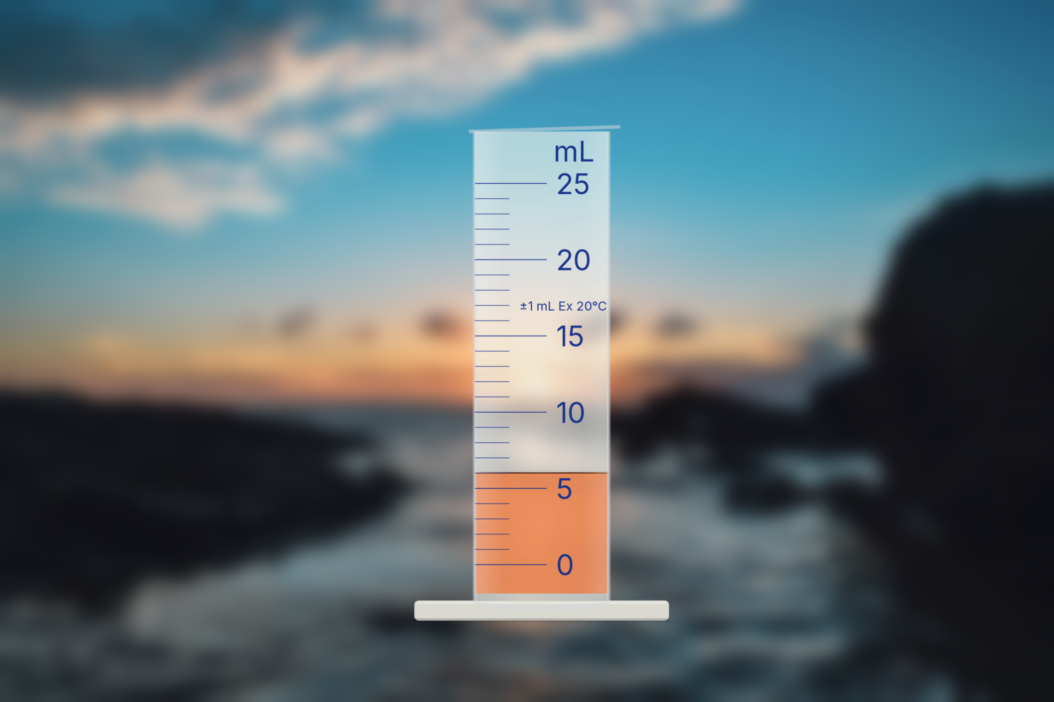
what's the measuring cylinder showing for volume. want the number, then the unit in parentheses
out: 6 (mL)
